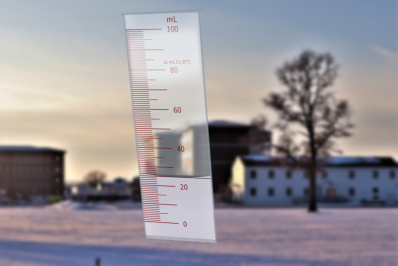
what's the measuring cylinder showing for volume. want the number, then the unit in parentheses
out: 25 (mL)
